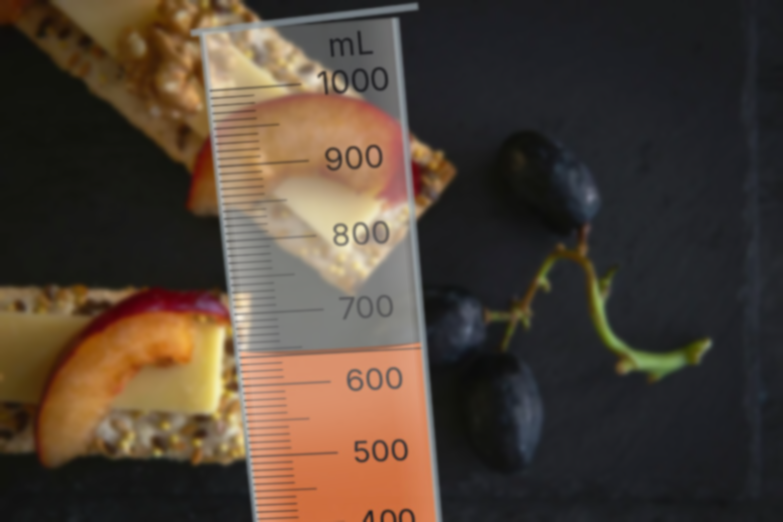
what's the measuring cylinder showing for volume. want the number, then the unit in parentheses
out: 640 (mL)
